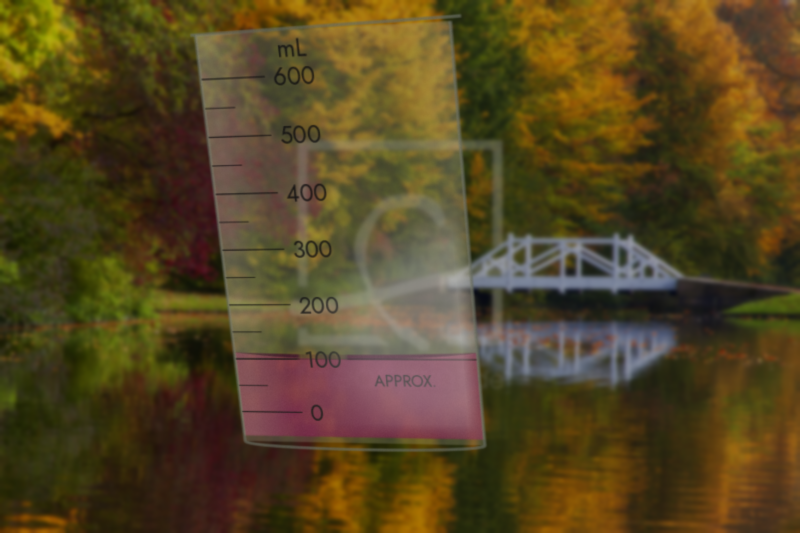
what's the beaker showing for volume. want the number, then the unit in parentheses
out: 100 (mL)
